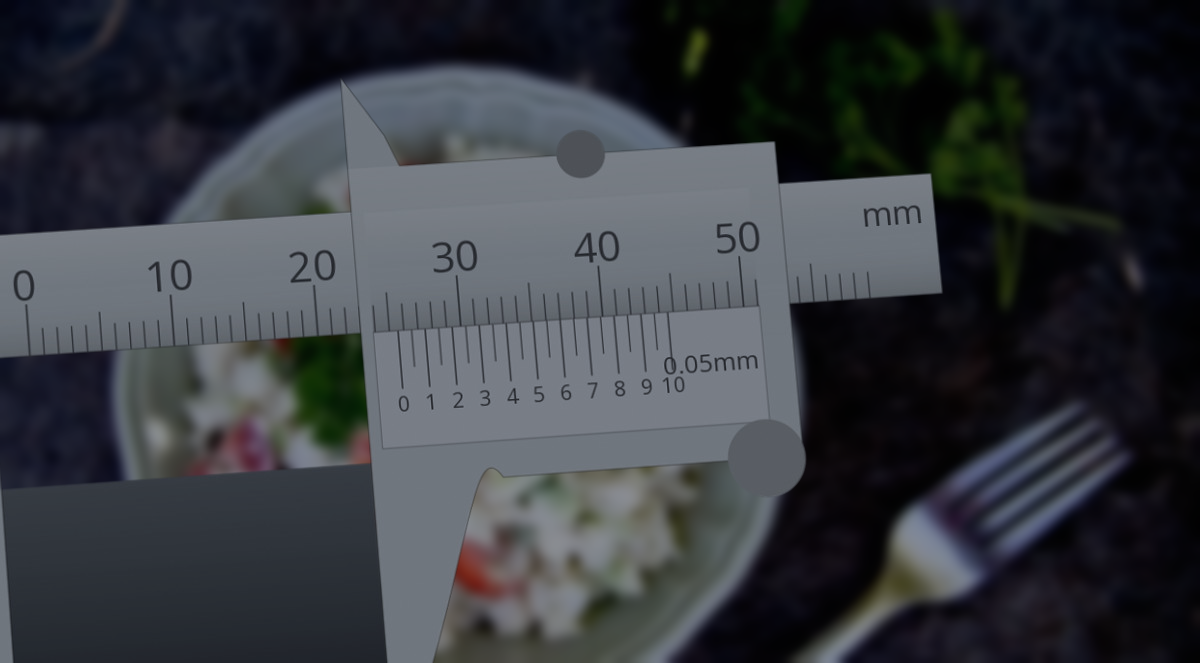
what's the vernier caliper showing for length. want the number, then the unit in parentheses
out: 25.6 (mm)
